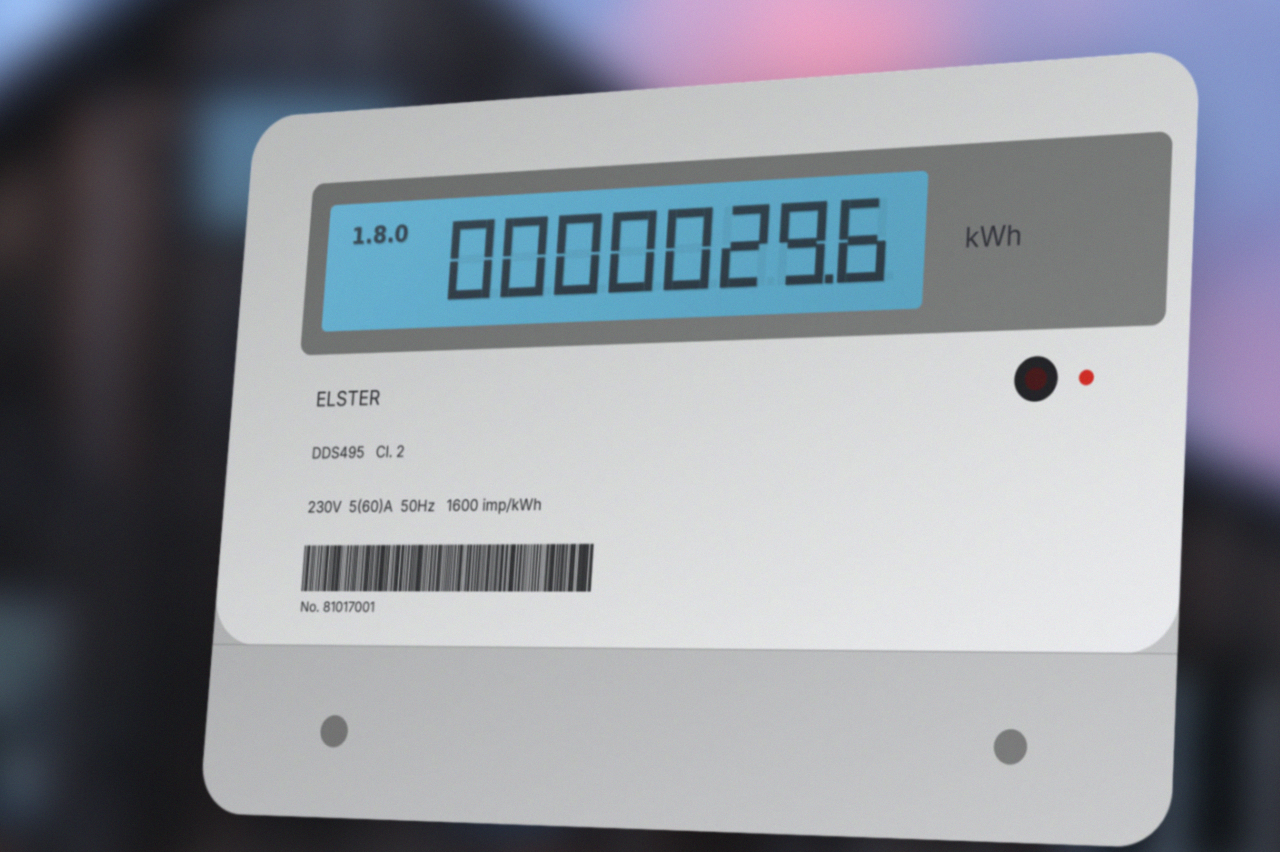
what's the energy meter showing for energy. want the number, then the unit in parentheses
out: 29.6 (kWh)
